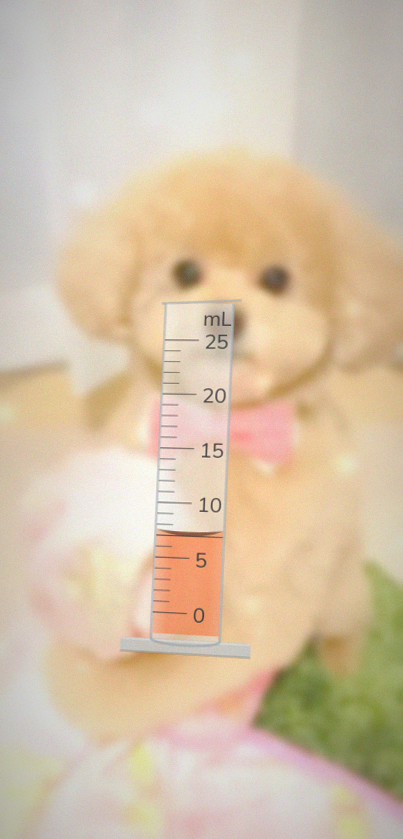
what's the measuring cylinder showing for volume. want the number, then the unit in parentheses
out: 7 (mL)
